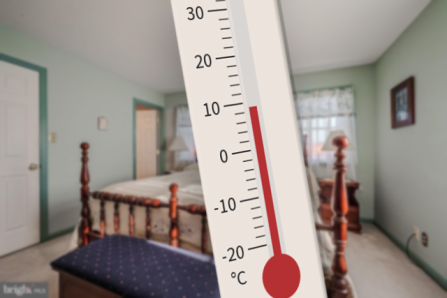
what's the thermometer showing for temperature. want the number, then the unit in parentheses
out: 9 (°C)
